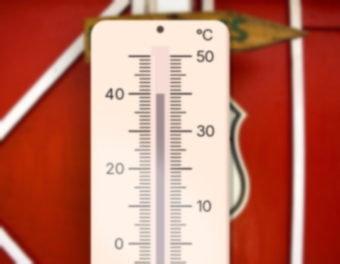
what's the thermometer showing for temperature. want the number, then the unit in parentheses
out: 40 (°C)
